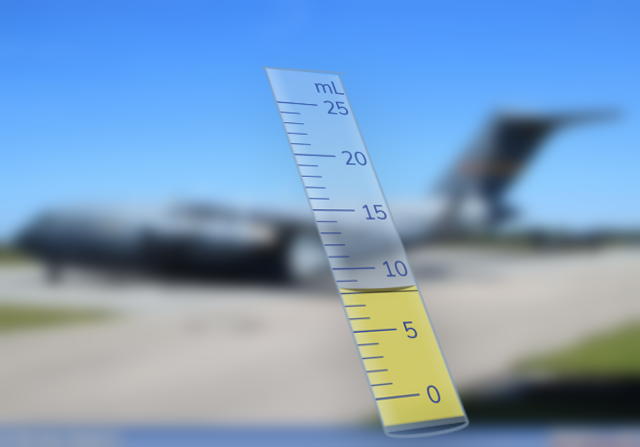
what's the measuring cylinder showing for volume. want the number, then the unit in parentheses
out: 8 (mL)
